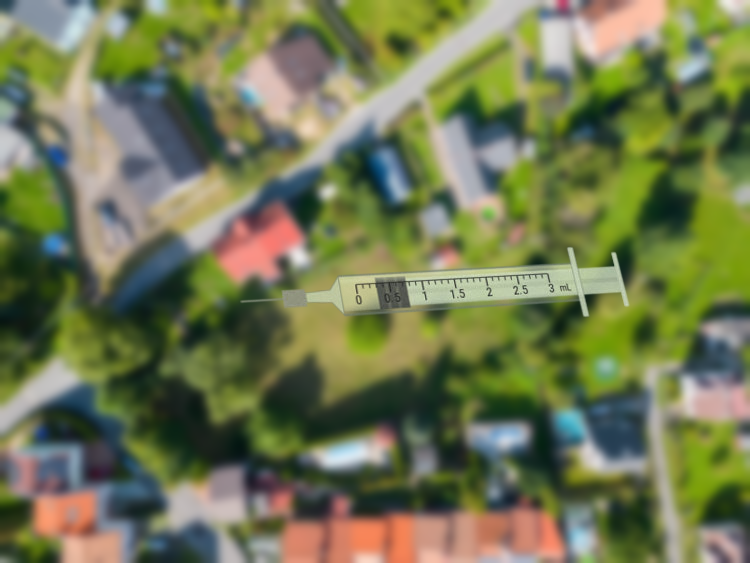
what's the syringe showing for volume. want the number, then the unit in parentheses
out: 0.3 (mL)
